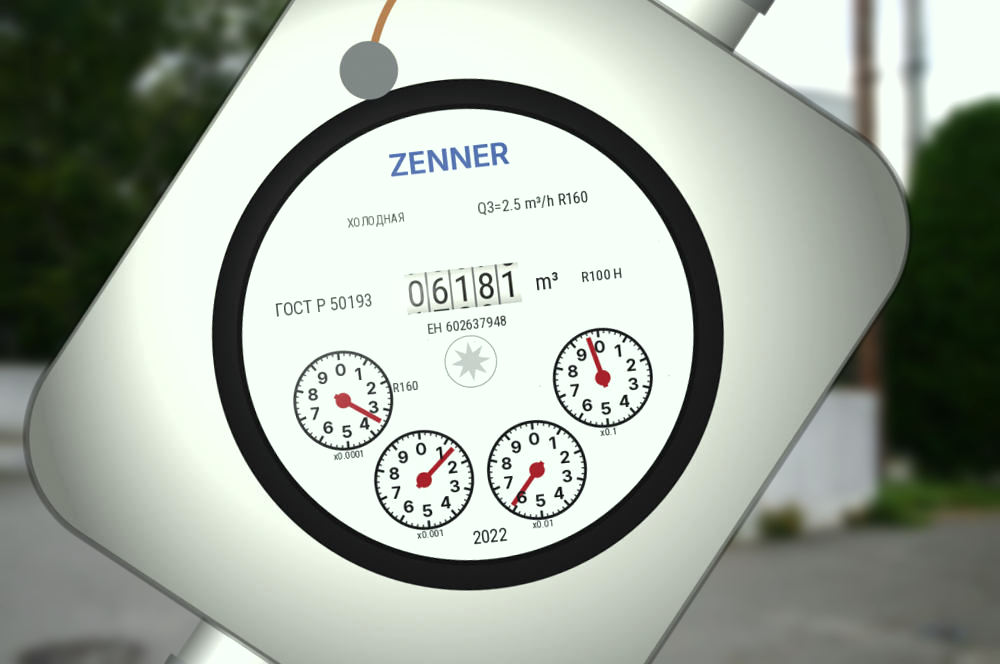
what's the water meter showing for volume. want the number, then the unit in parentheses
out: 6180.9613 (m³)
